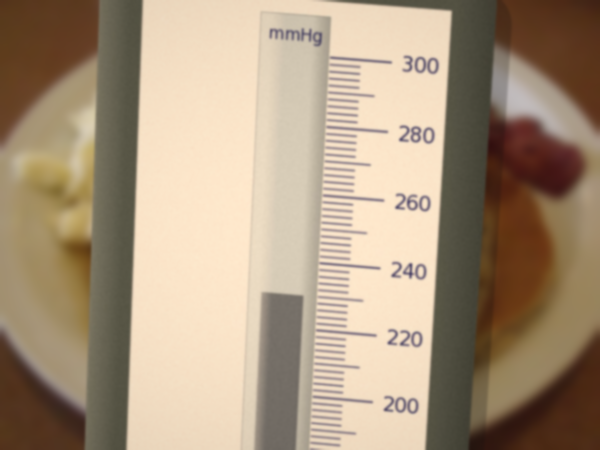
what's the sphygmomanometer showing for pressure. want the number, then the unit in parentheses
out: 230 (mmHg)
